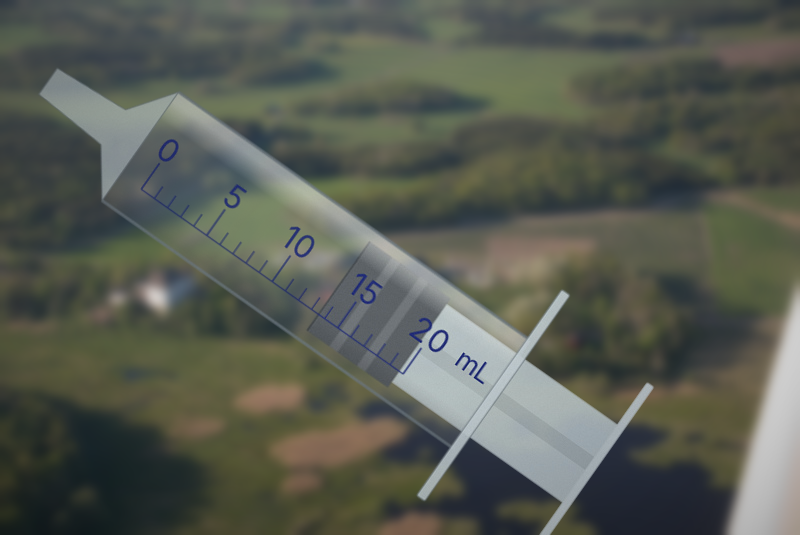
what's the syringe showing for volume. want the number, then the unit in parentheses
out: 13.5 (mL)
